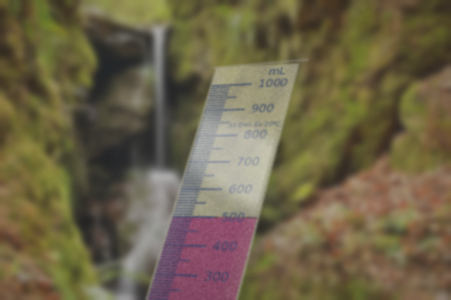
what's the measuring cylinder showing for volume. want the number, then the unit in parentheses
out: 500 (mL)
